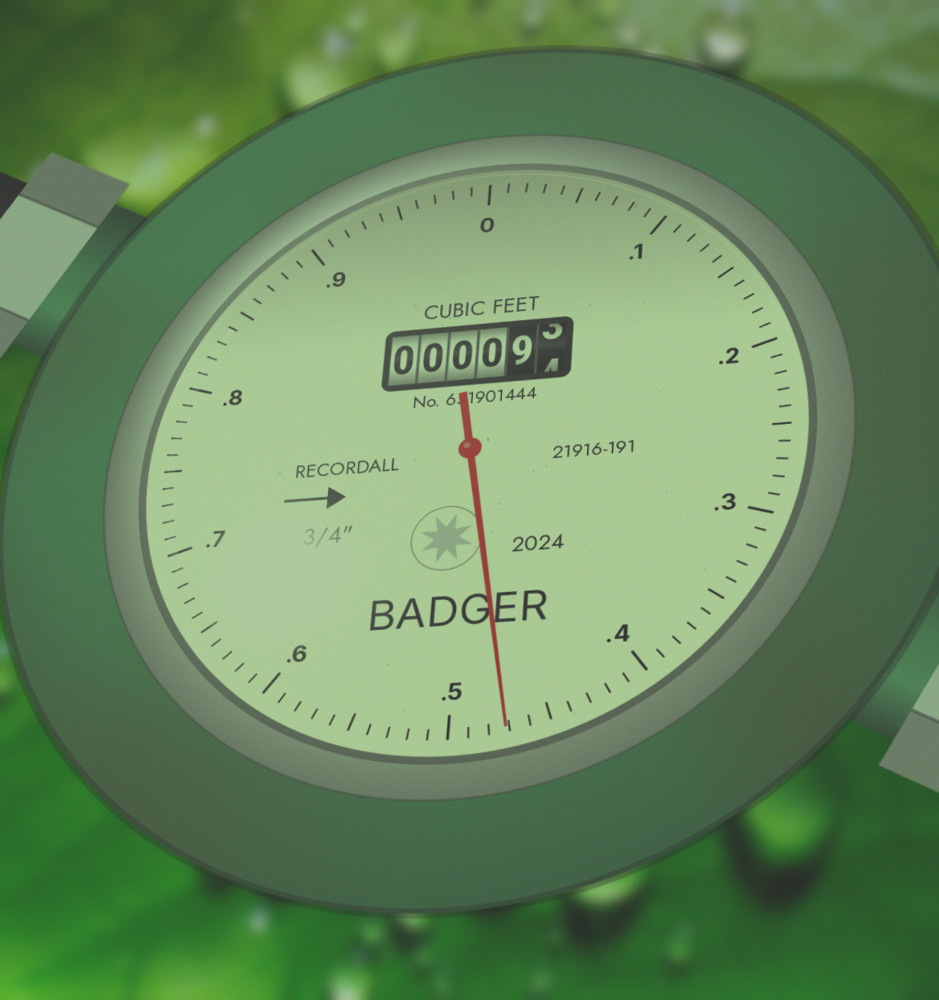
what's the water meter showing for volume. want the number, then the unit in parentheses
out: 93.47 (ft³)
